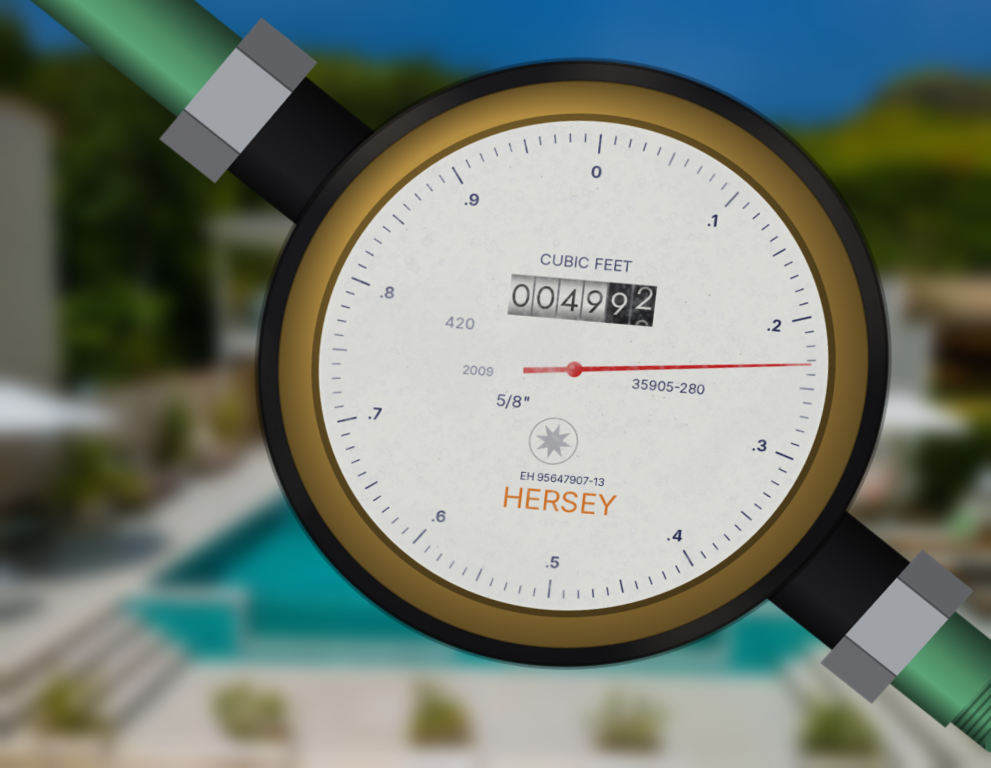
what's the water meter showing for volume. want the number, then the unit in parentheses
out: 4992.23 (ft³)
